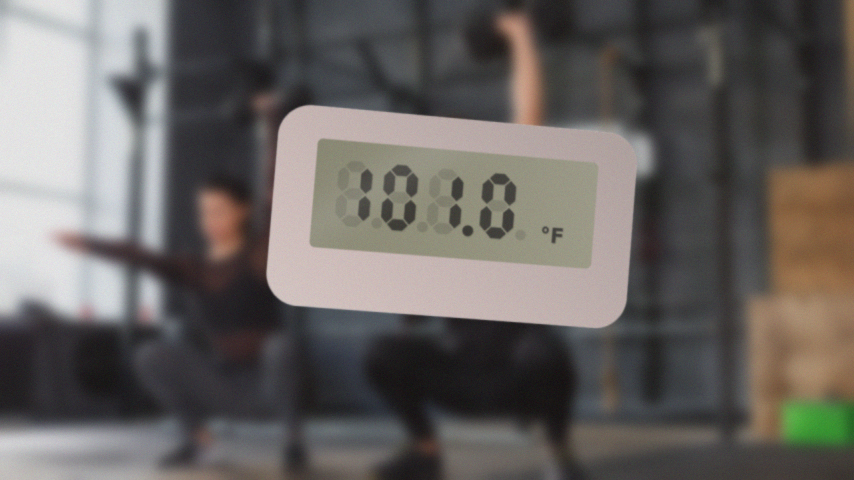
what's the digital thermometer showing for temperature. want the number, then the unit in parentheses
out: 101.0 (°F)
